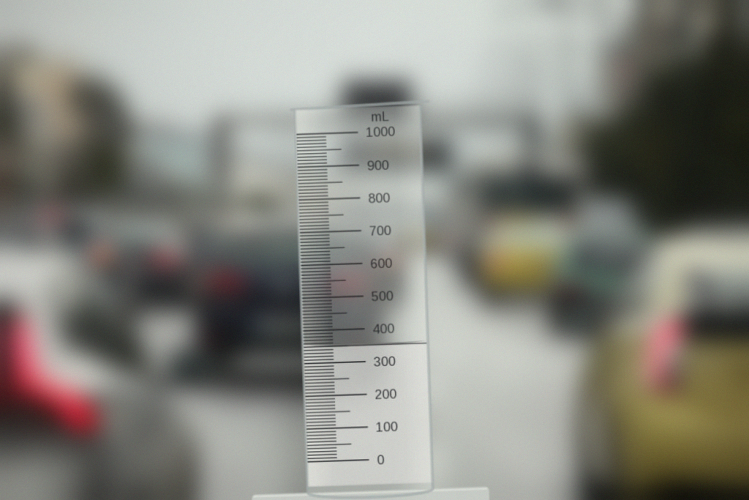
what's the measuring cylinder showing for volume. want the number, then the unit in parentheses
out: 350 (mL)
